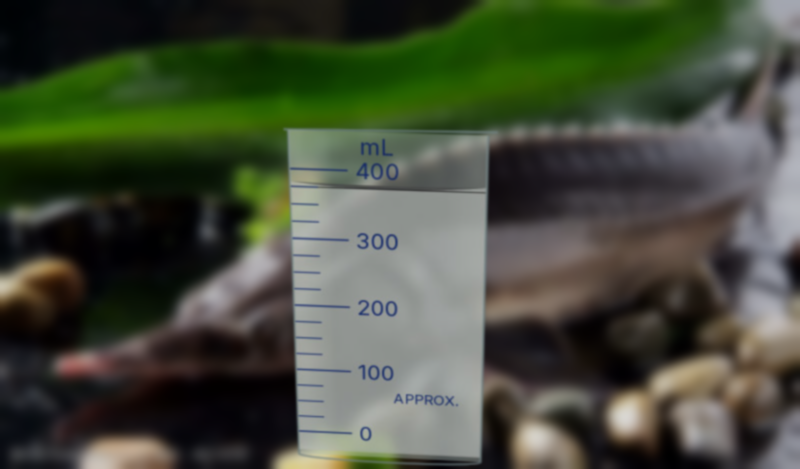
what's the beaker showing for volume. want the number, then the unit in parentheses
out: 375 (mL)
